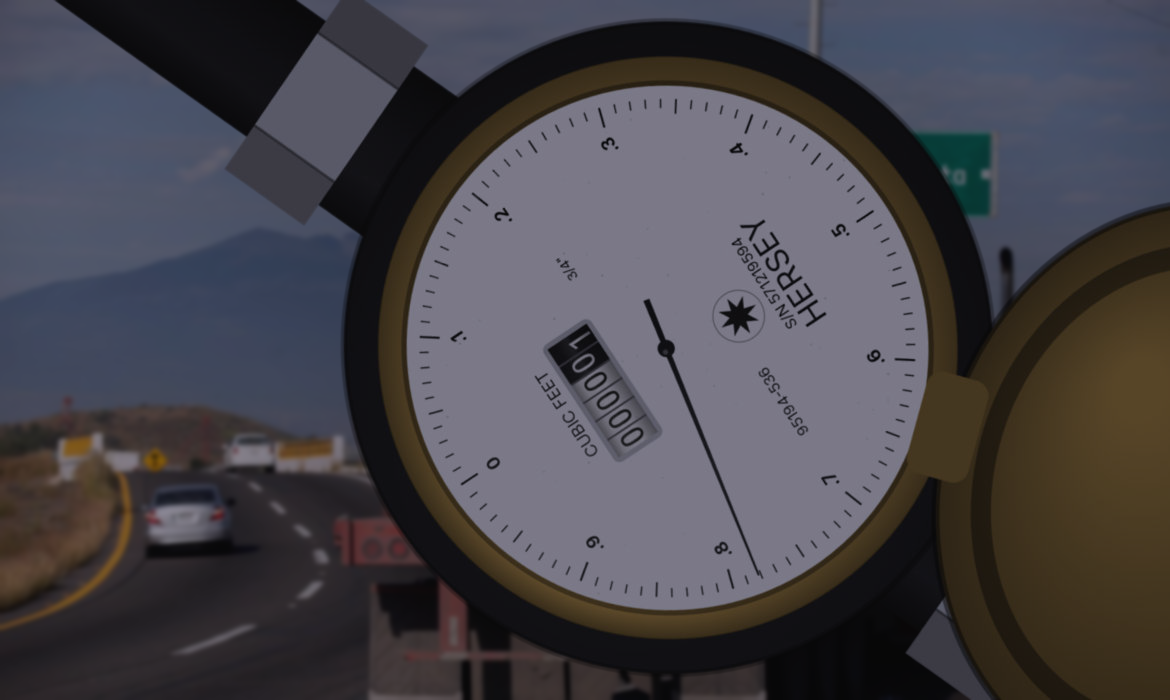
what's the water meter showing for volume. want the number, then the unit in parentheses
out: 0.78 (ft³)
